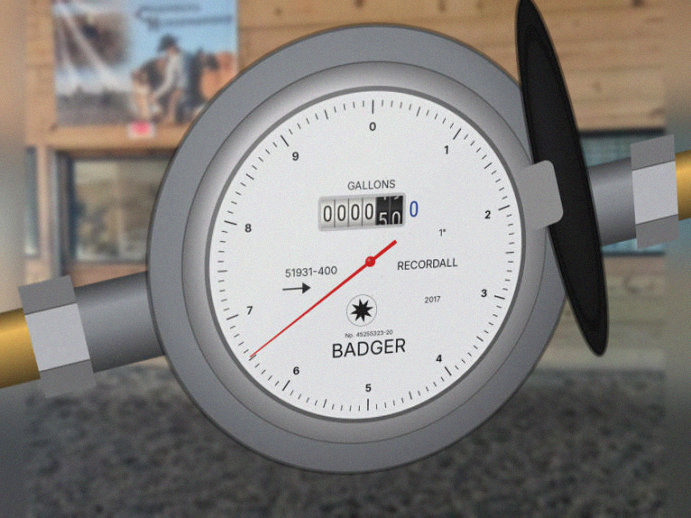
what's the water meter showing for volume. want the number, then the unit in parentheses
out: 496.5 (gal)
